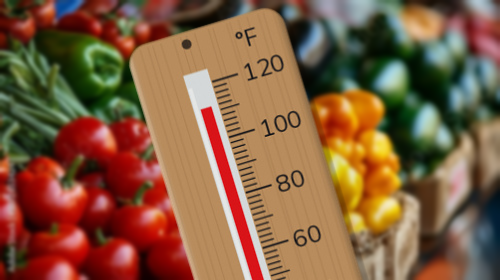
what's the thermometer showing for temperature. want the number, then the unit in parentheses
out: 112 (°F)
